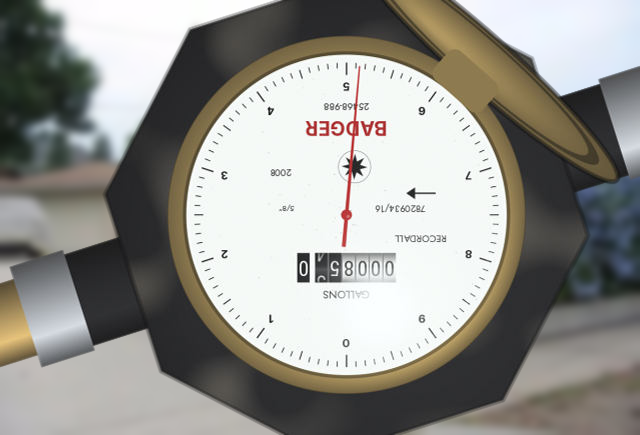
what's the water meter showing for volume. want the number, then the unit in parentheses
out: 8535.1 (gal)
